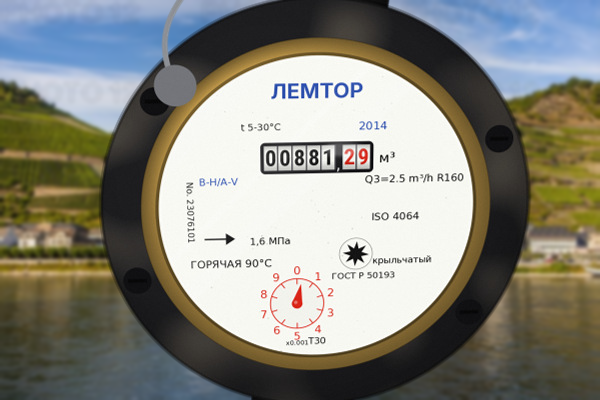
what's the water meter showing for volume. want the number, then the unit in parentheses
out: 881.290 (m³)
